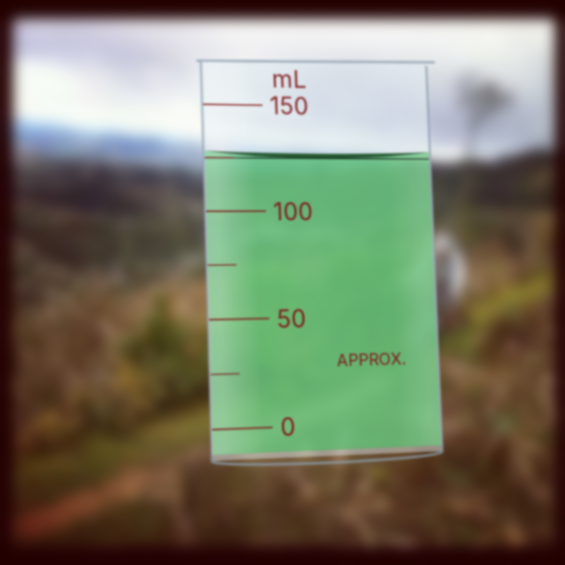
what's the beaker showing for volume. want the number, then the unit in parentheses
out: 125 (mL)
